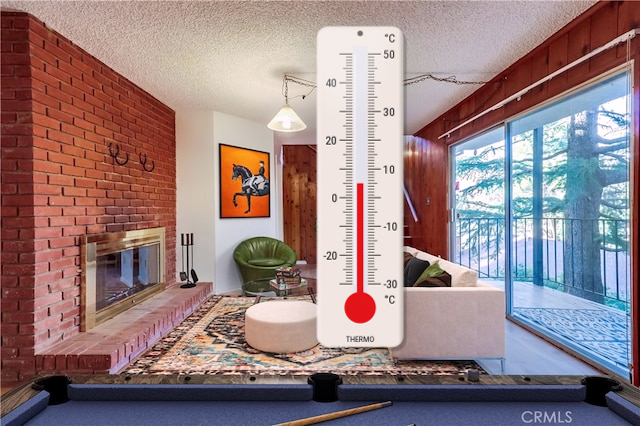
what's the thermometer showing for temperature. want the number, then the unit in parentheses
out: 5 (°C)
